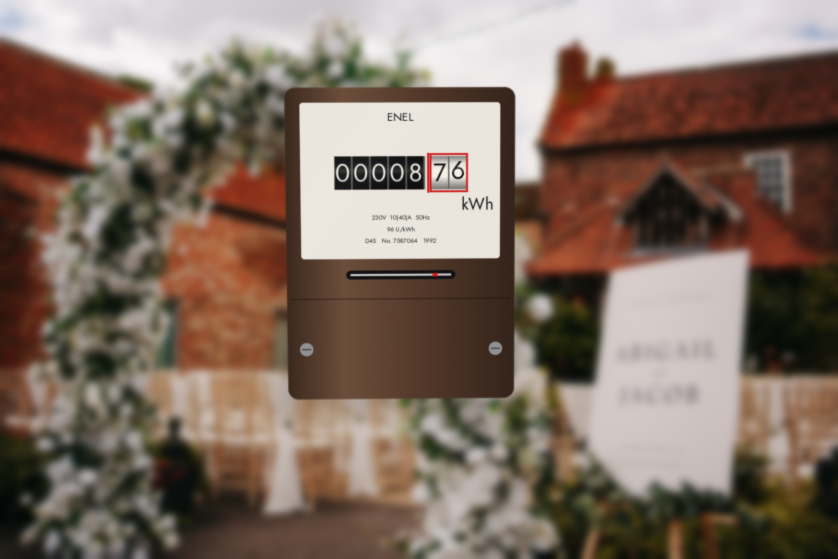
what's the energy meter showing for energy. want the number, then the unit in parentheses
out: 8.76 (kWh)
